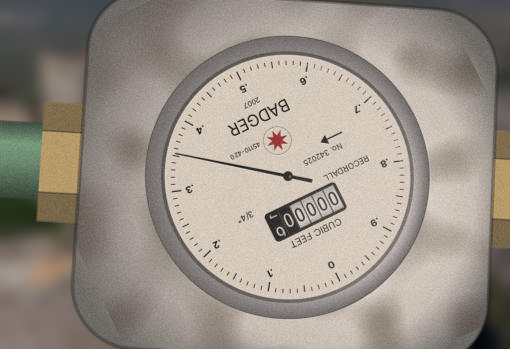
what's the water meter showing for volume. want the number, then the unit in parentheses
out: 6.35 (ft³)
